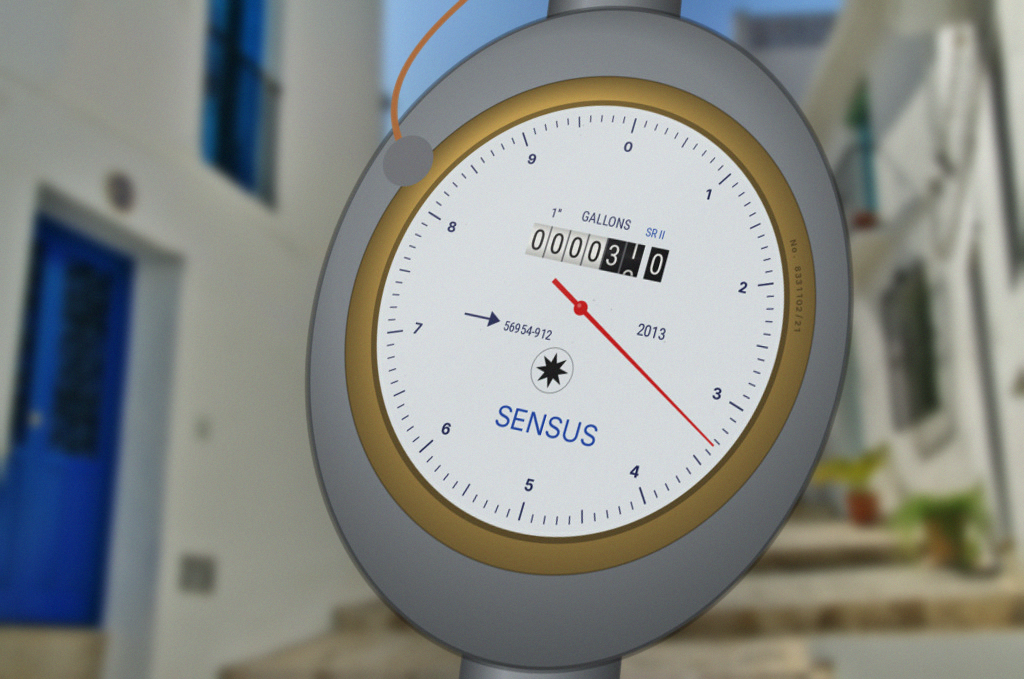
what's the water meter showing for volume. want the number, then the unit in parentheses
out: 313.3 (gal)
